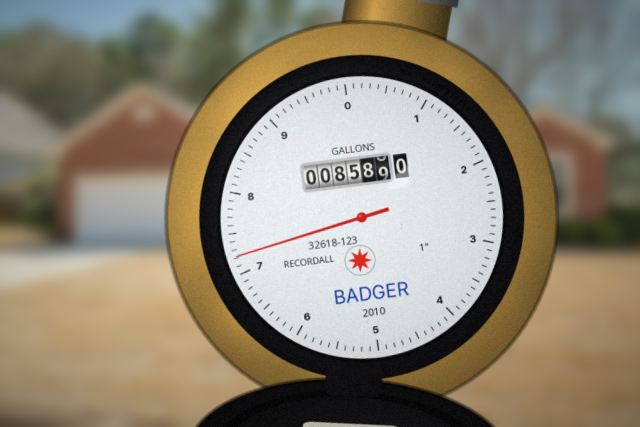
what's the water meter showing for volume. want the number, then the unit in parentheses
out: 85887.2 (gal)
